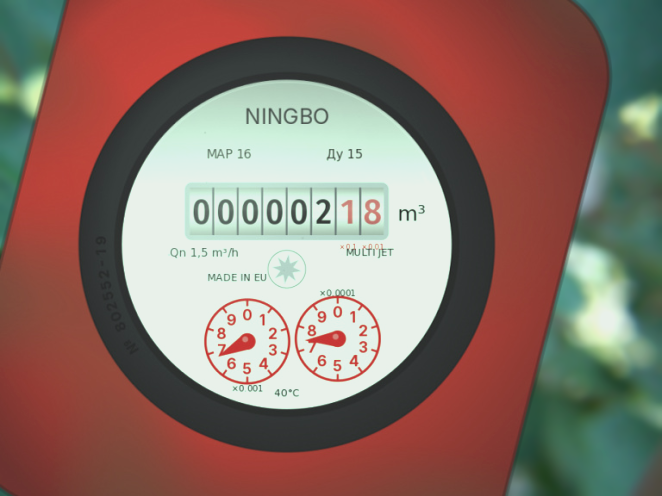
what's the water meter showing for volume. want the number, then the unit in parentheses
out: 2.1867 (m³)
